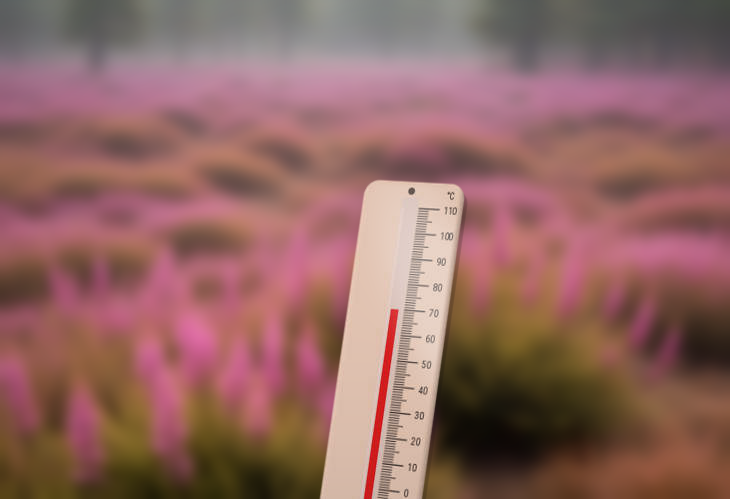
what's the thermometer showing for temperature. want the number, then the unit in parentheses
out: 70 (°C)
